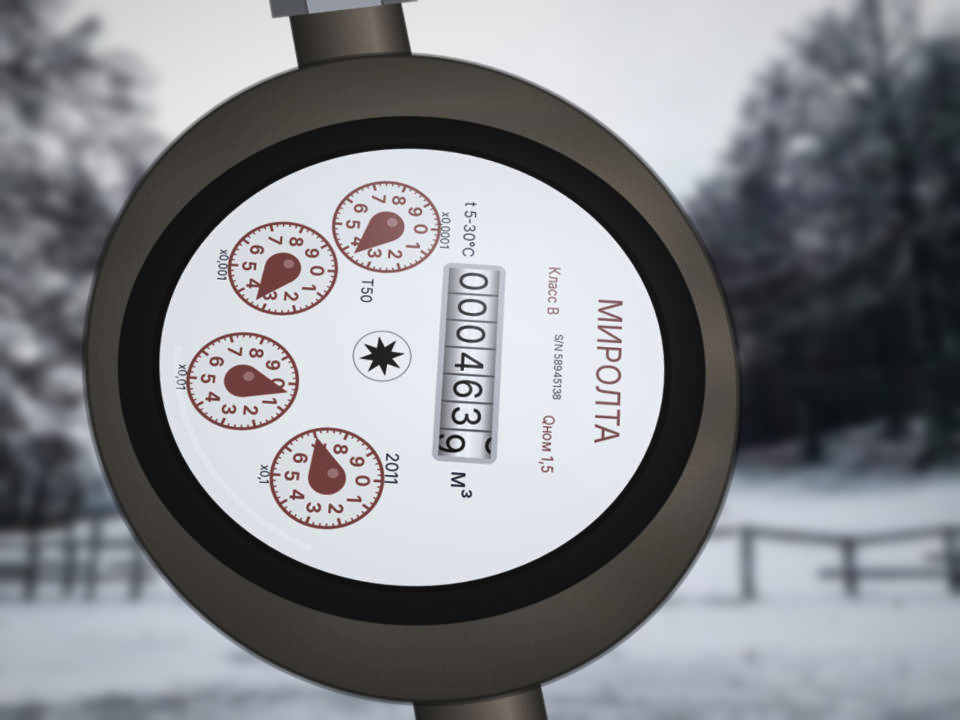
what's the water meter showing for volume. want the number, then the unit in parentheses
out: 4638.7033 (m³)
